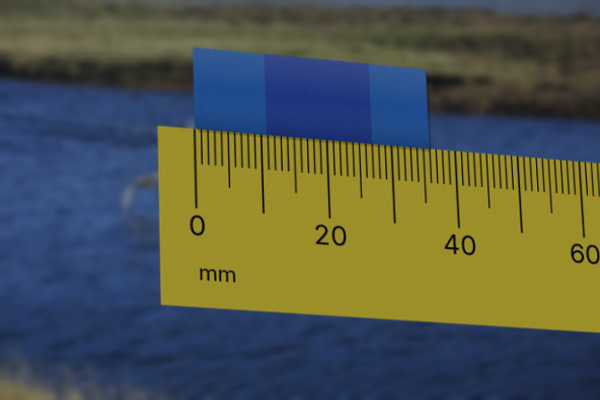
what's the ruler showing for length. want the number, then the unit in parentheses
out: 36 (mm)
